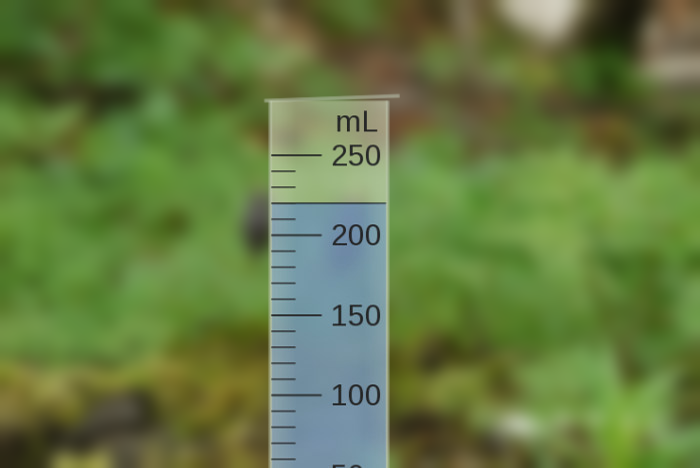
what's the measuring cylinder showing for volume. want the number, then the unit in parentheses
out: 220 (mL)
